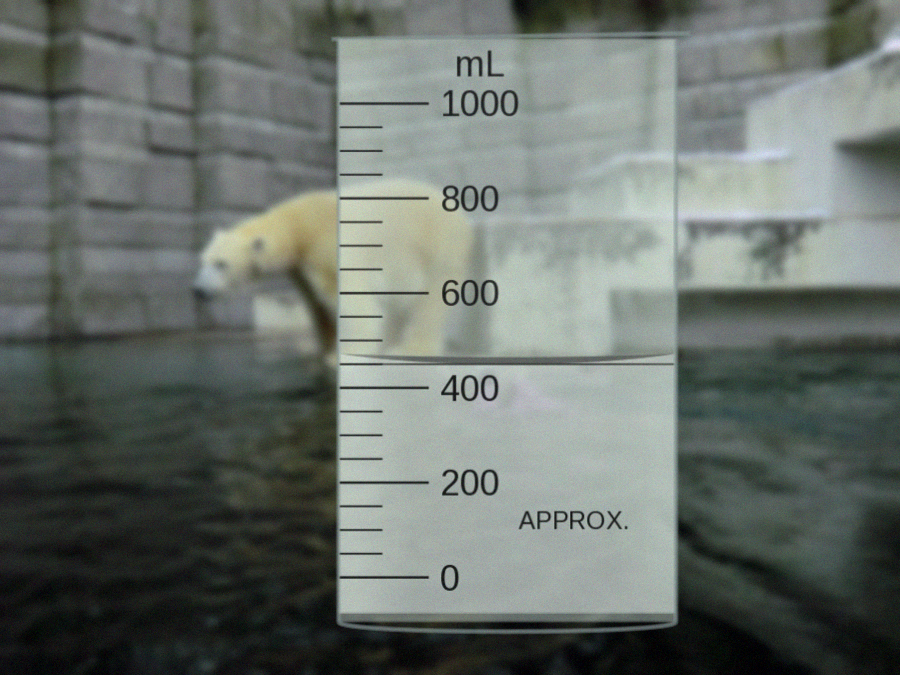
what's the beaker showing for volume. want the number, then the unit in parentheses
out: 450 (mL)
